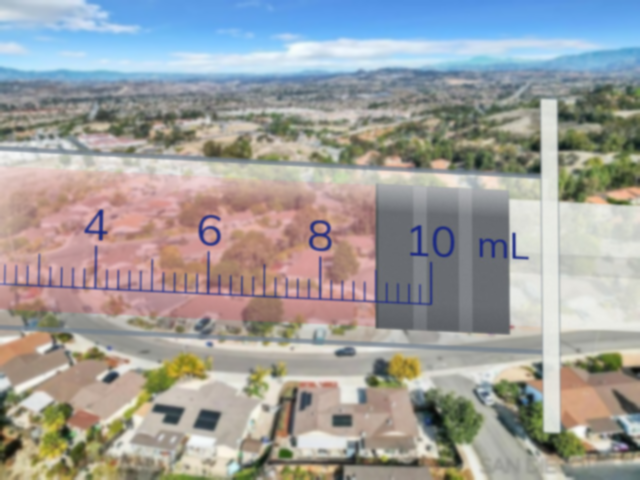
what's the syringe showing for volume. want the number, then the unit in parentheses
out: 9 (mL)
